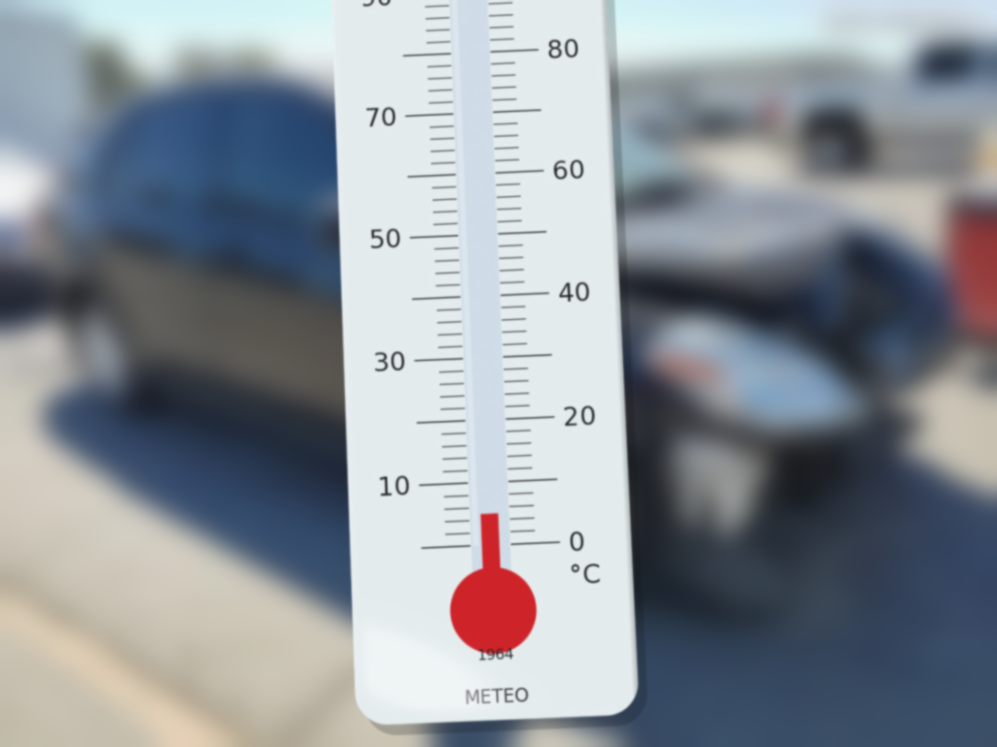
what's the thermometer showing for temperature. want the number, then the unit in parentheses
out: 5 (°C)
